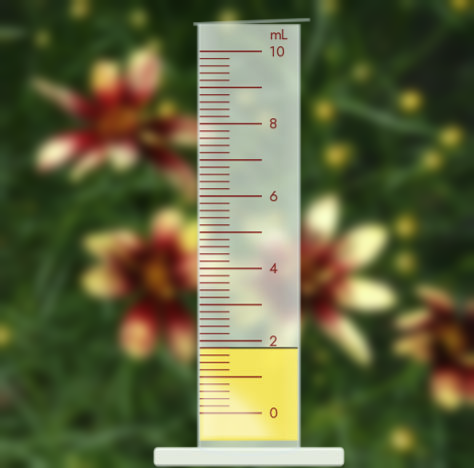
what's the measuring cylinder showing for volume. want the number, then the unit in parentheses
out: 1.8 (mL)
